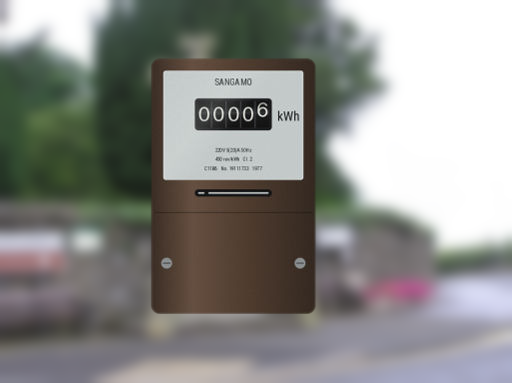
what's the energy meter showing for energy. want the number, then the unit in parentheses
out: 6 (kWh)
